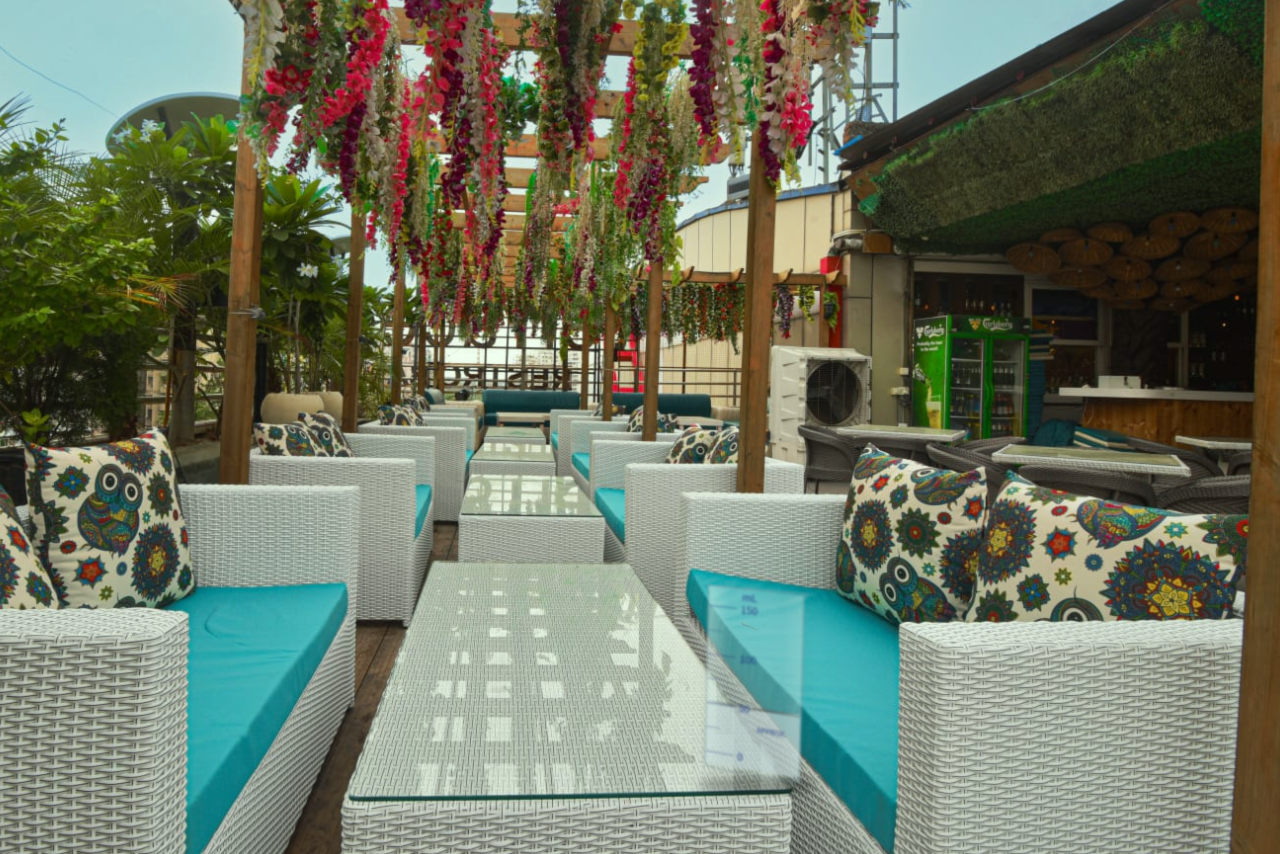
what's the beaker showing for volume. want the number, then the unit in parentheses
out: 50 (mL)
